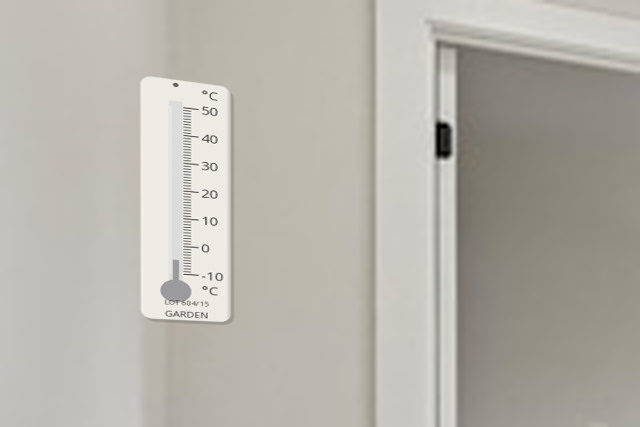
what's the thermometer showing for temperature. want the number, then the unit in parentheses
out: -5 (°C)
